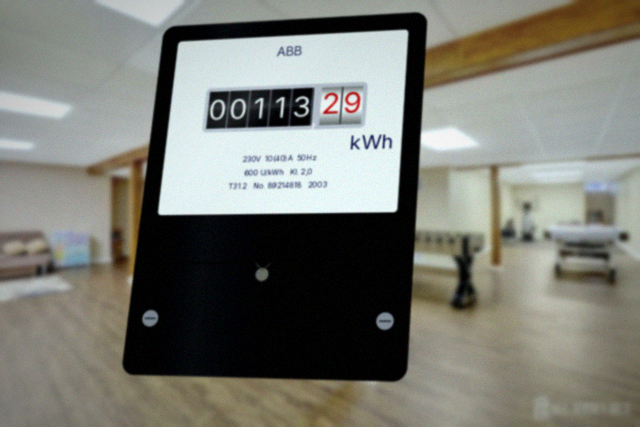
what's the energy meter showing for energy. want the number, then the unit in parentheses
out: 113.29 (kWh)
